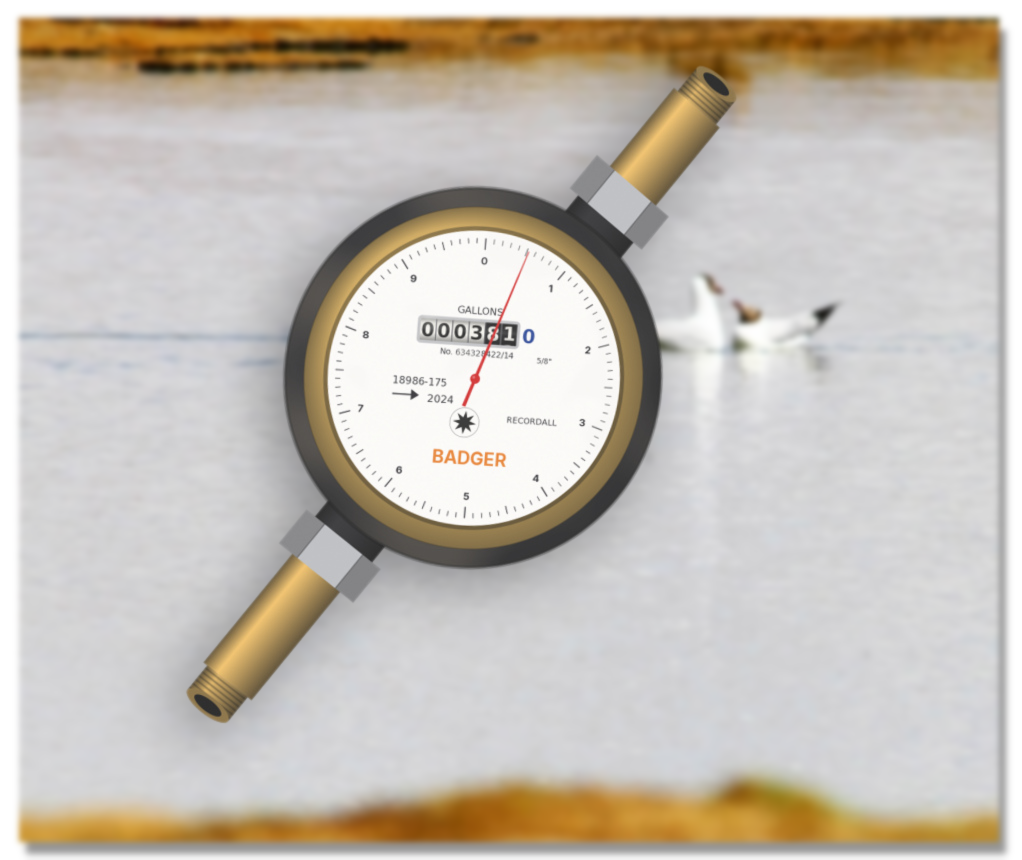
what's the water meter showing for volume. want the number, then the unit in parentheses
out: 3810.5 (gal)
